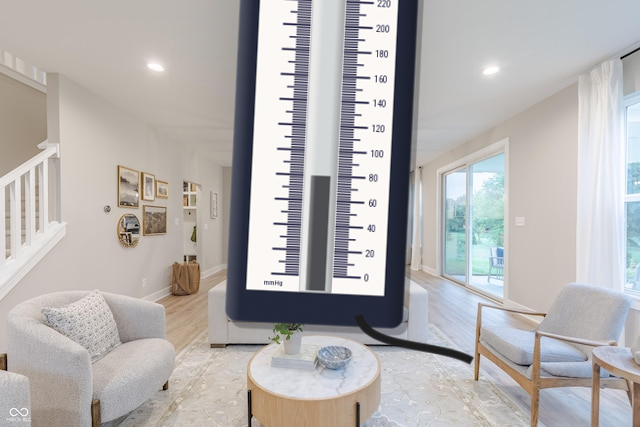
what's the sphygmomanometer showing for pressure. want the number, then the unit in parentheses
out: 80 (mmHg)
